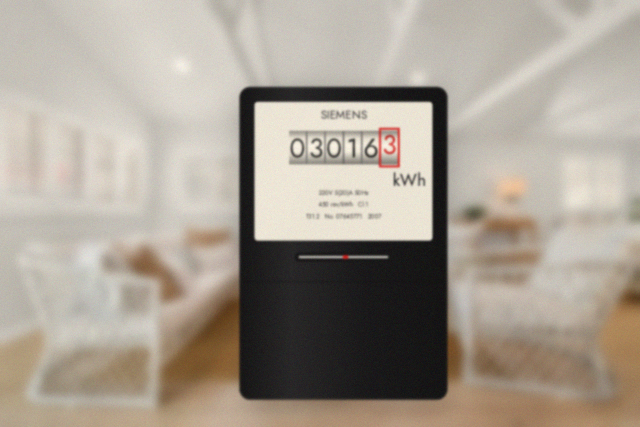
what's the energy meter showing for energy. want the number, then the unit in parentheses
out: 3016.3 (kWh)
